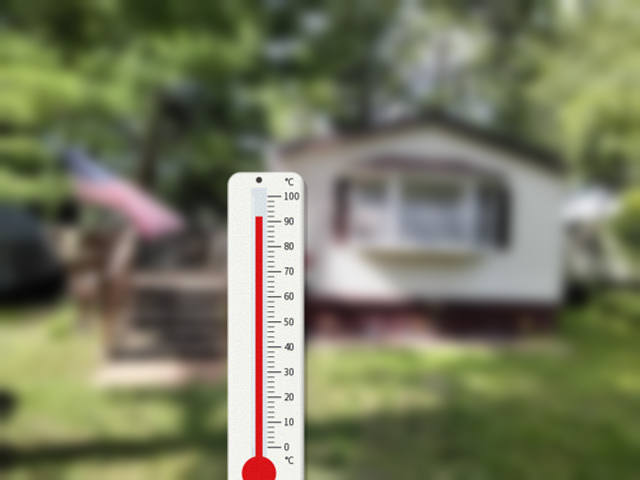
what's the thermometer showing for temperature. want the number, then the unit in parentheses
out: 92 (°C)
